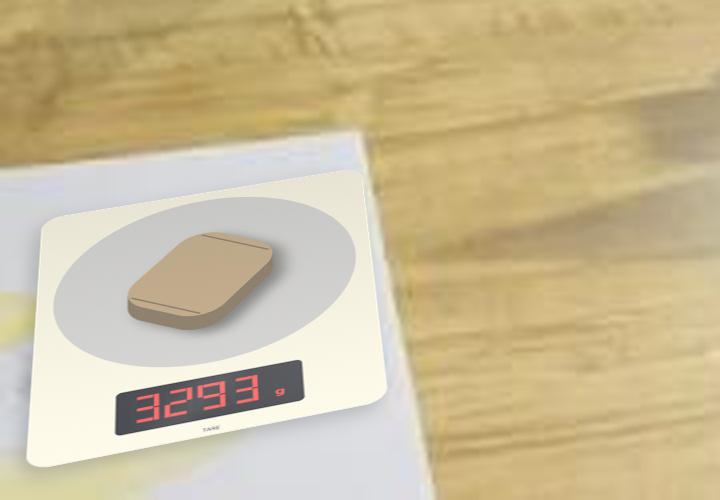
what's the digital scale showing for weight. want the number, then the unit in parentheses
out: 3293 (g)
